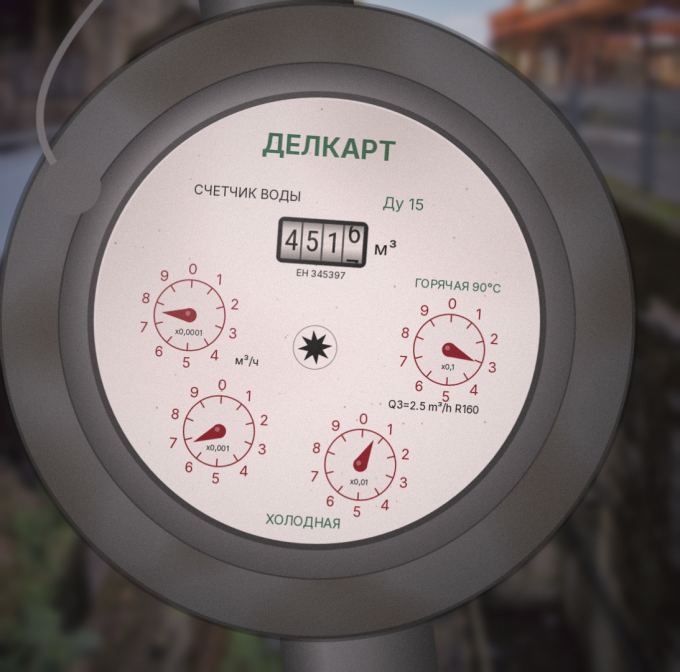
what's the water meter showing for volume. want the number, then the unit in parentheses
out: 4516.3067 (m³)
